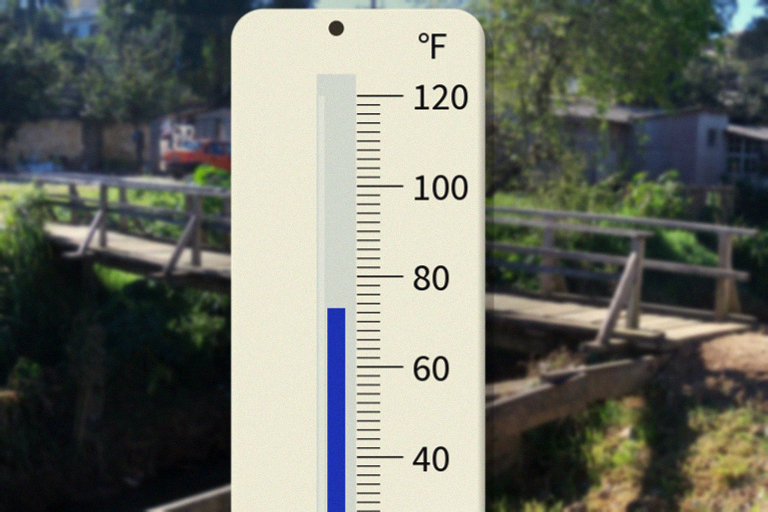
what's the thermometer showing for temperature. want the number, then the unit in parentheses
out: 73 (°F)
